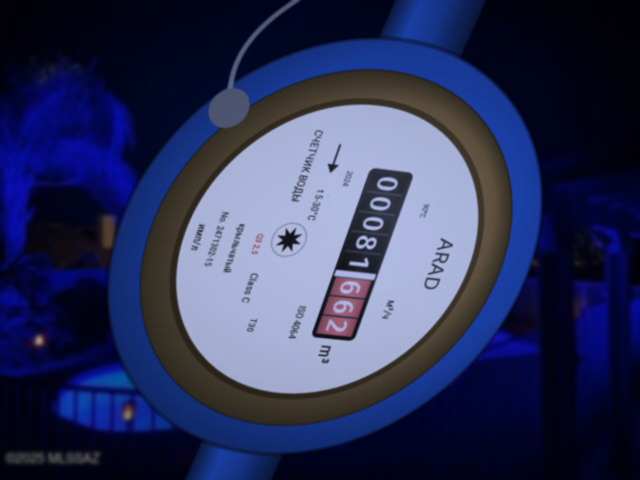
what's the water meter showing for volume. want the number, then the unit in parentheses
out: 81.662 (m³)
